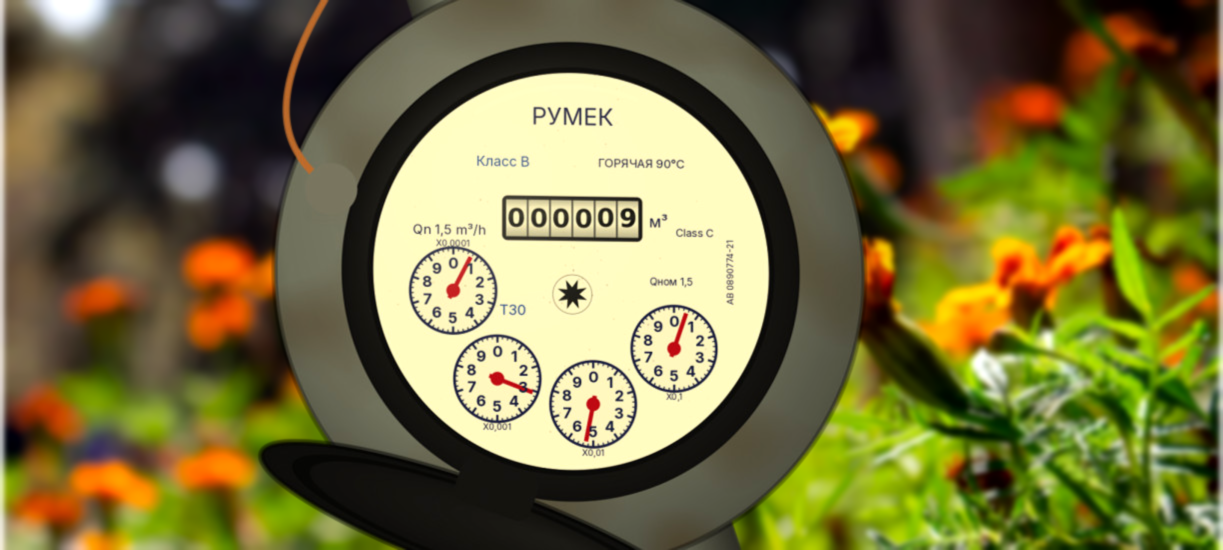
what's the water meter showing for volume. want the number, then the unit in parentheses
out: 9.0530 (m³)
